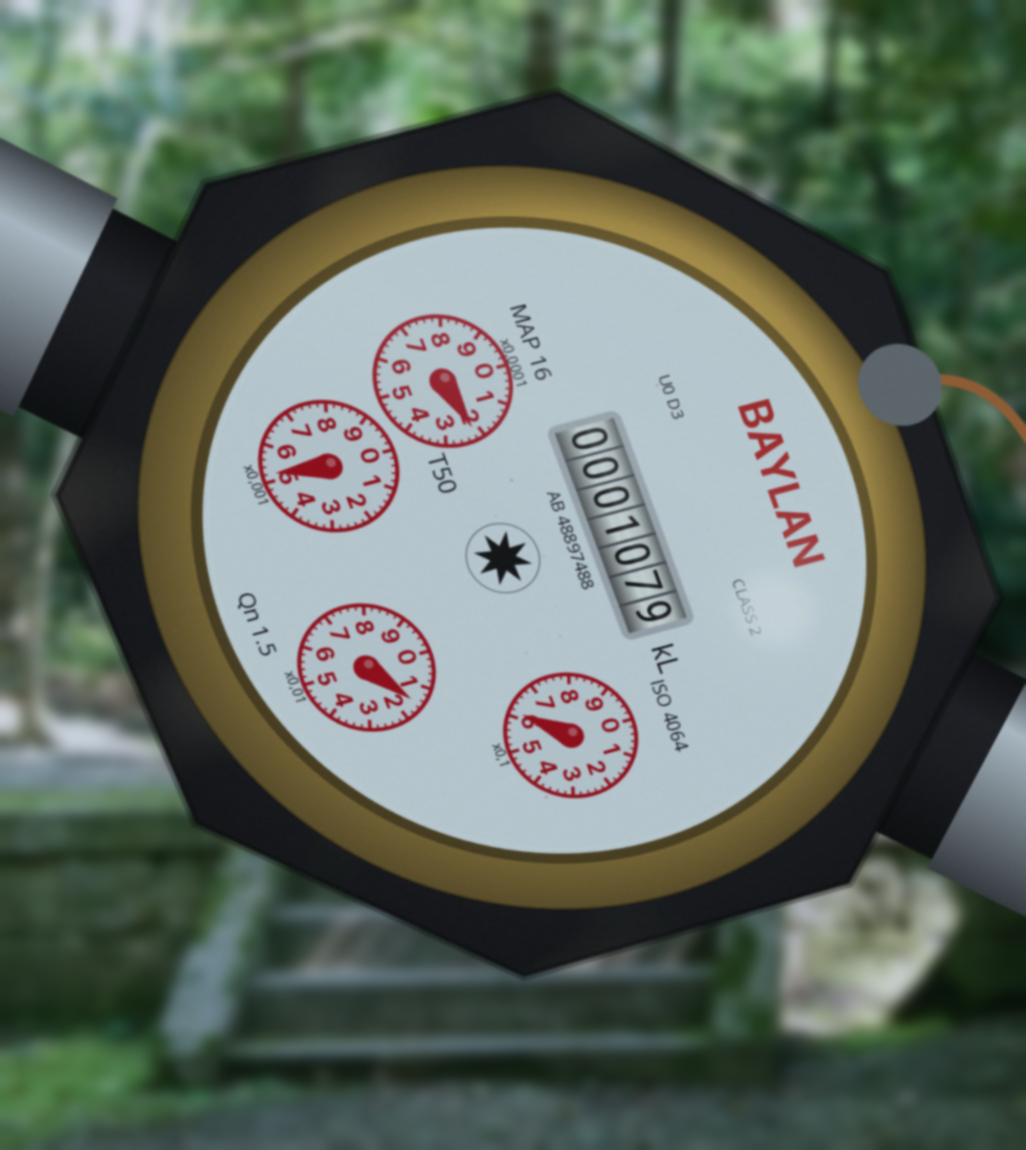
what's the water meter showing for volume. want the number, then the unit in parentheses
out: 1079.6152 (kL)
